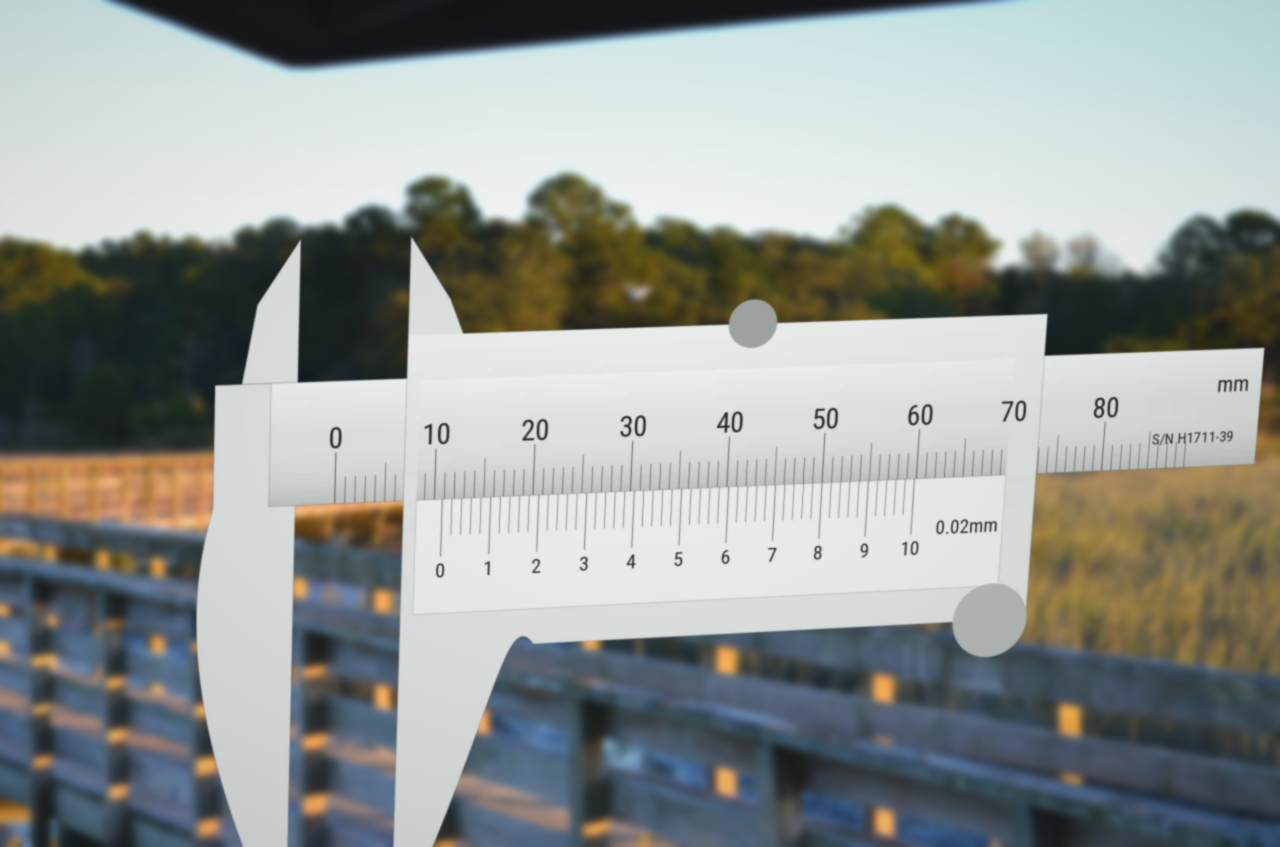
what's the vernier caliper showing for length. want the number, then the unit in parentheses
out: 10.8 (mm)
